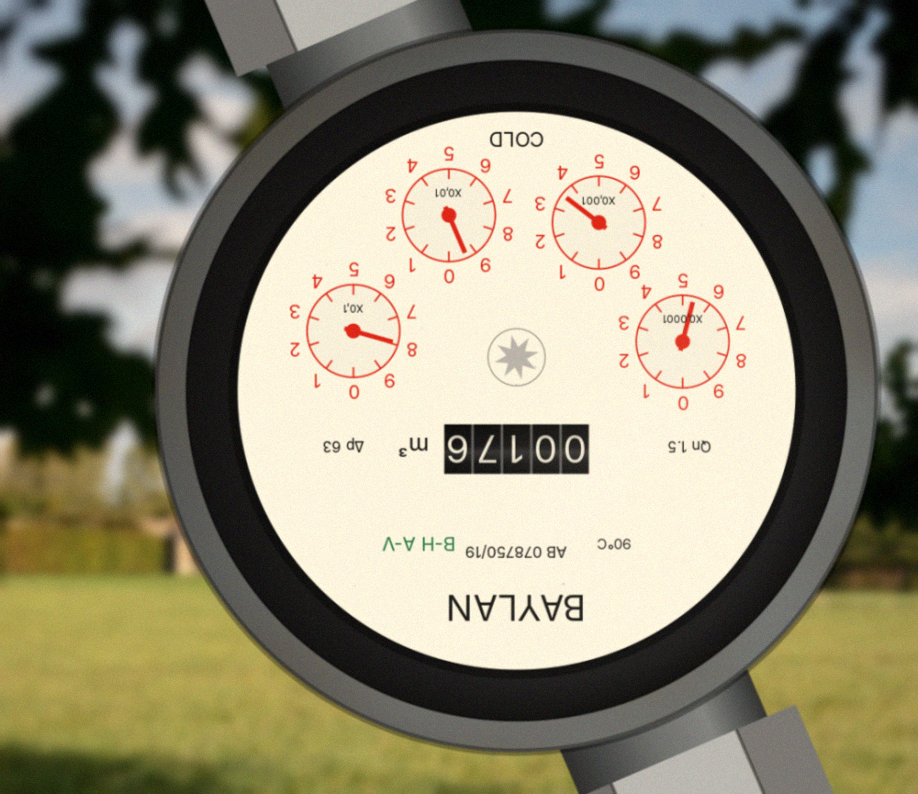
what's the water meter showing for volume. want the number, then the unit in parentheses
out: 176.7935 (m³)
